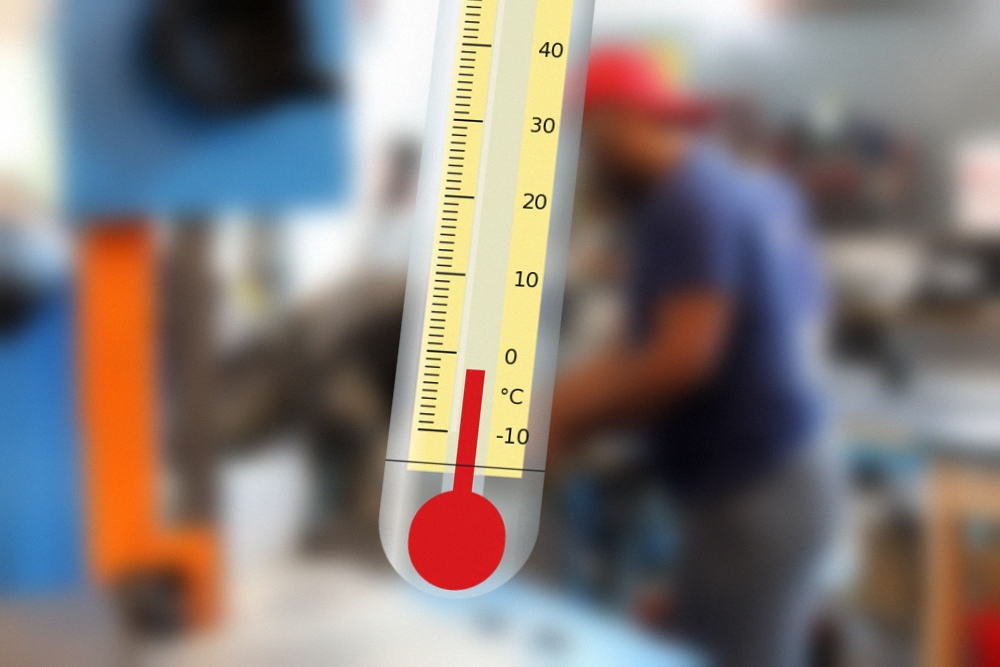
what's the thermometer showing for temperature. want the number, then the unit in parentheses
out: -2 (°C)
